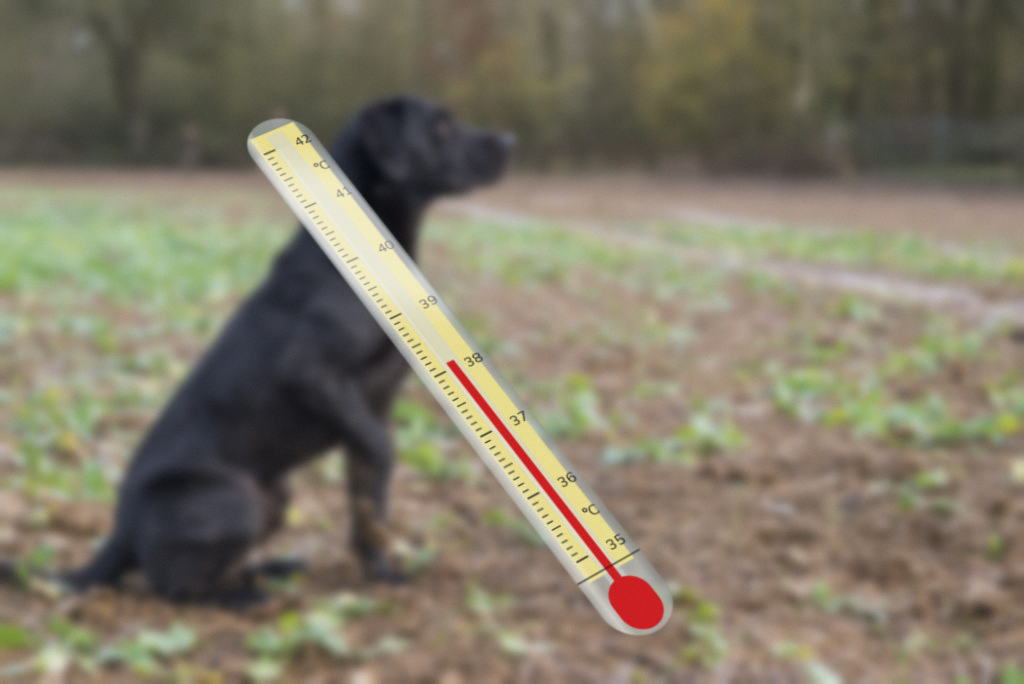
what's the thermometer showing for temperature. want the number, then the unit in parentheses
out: 38.1 (°C)
